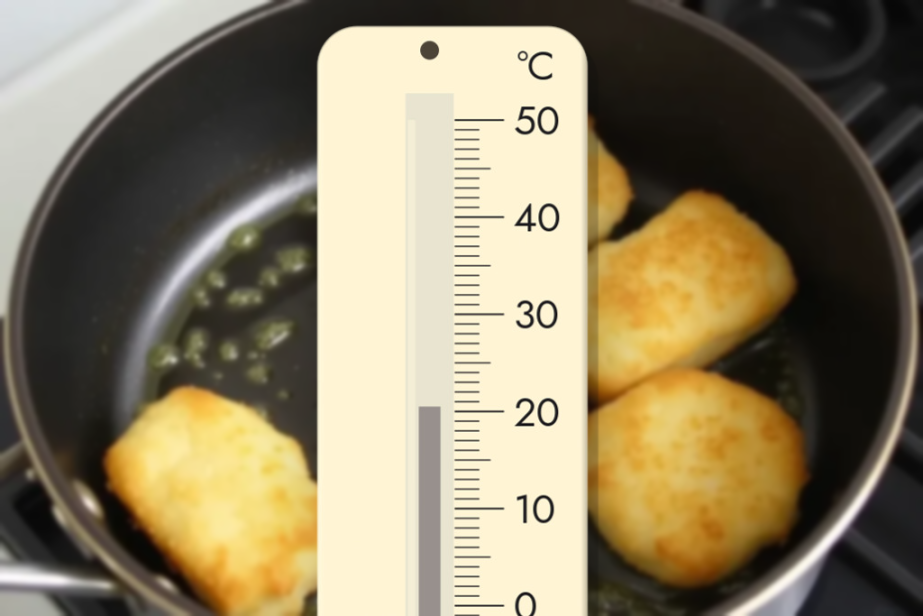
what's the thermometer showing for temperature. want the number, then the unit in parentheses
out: 20.5 (°C)
